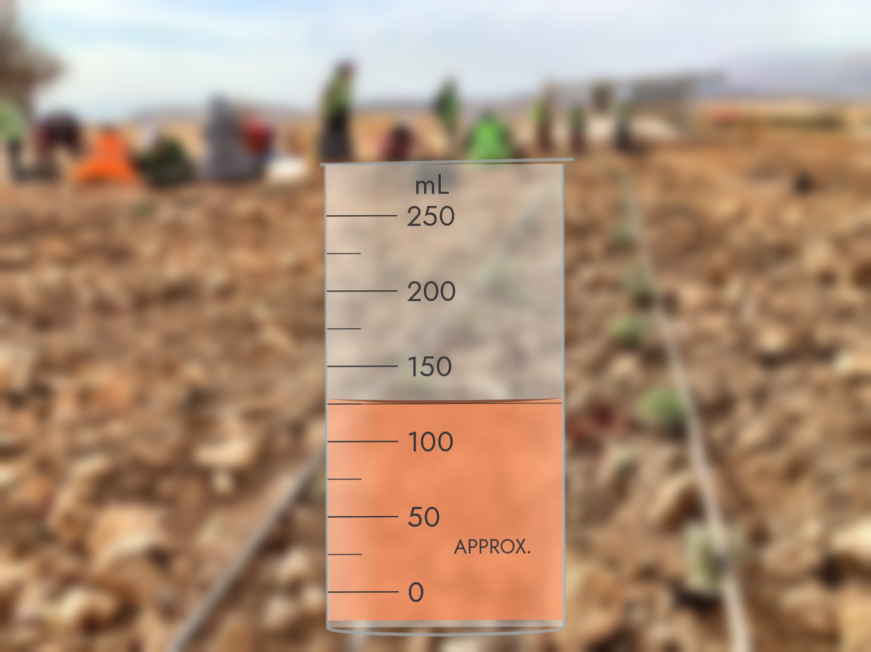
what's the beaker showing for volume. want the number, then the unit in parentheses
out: 125 (mL)
